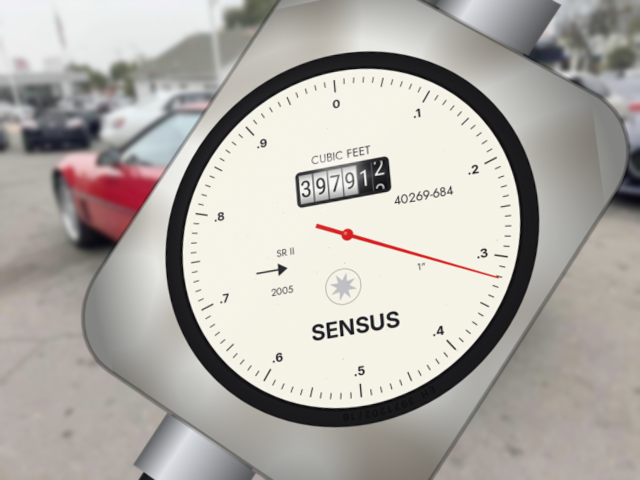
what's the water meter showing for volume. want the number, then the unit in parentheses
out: 397912.32 (ft³)
